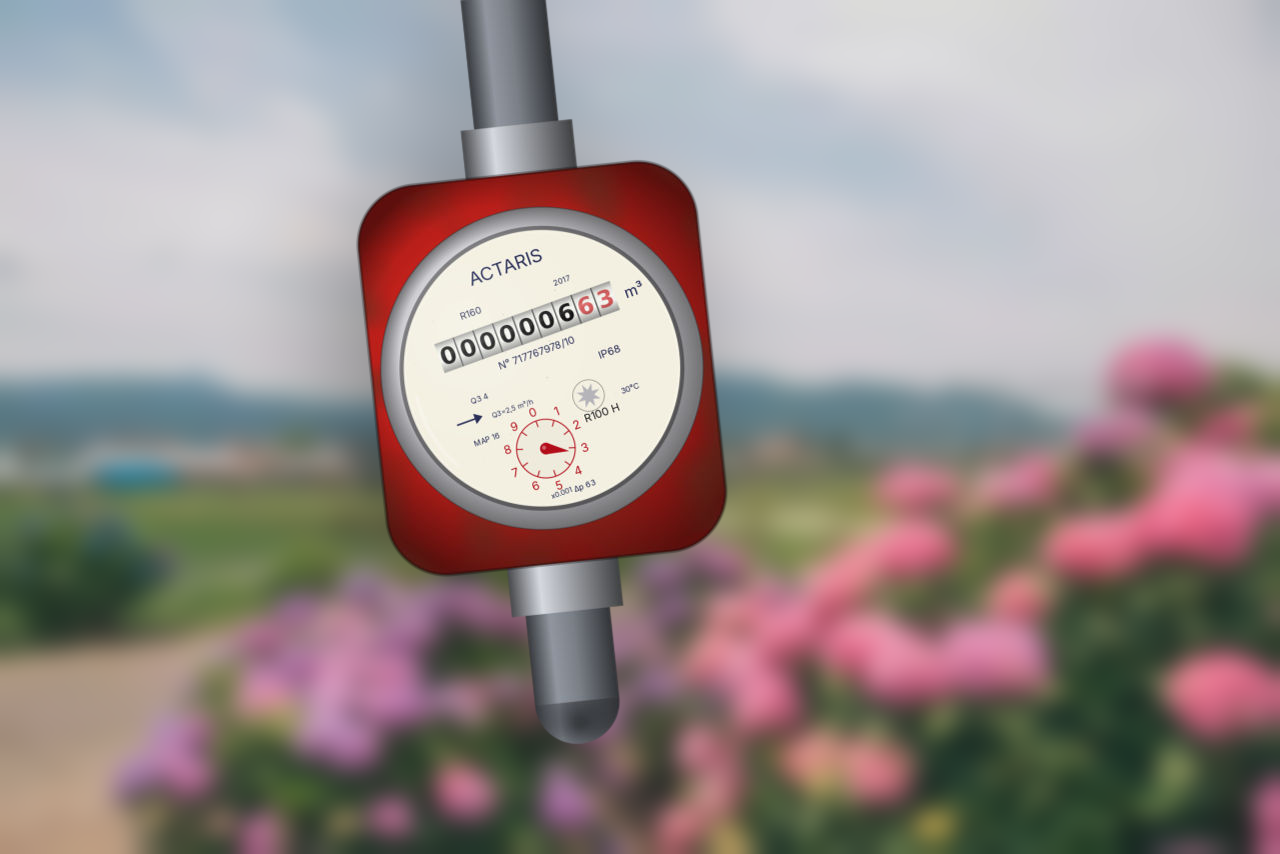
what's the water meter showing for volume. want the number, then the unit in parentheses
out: 6.633 (m³)
